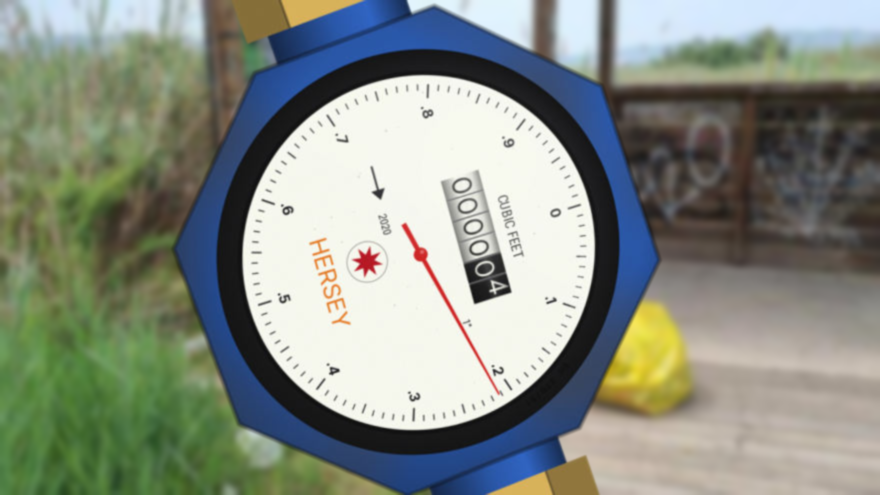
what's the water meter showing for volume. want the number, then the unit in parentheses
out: 4.21 (ft³)
